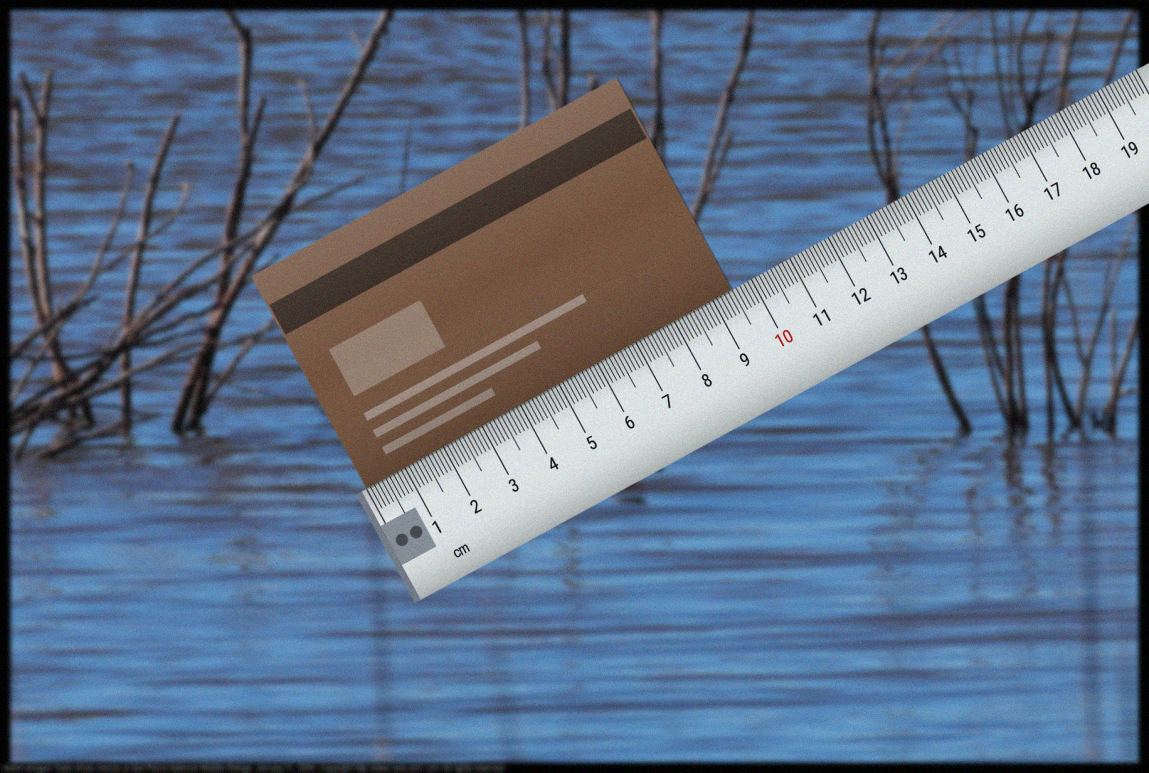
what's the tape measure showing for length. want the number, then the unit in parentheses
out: 9.5 (cm)
